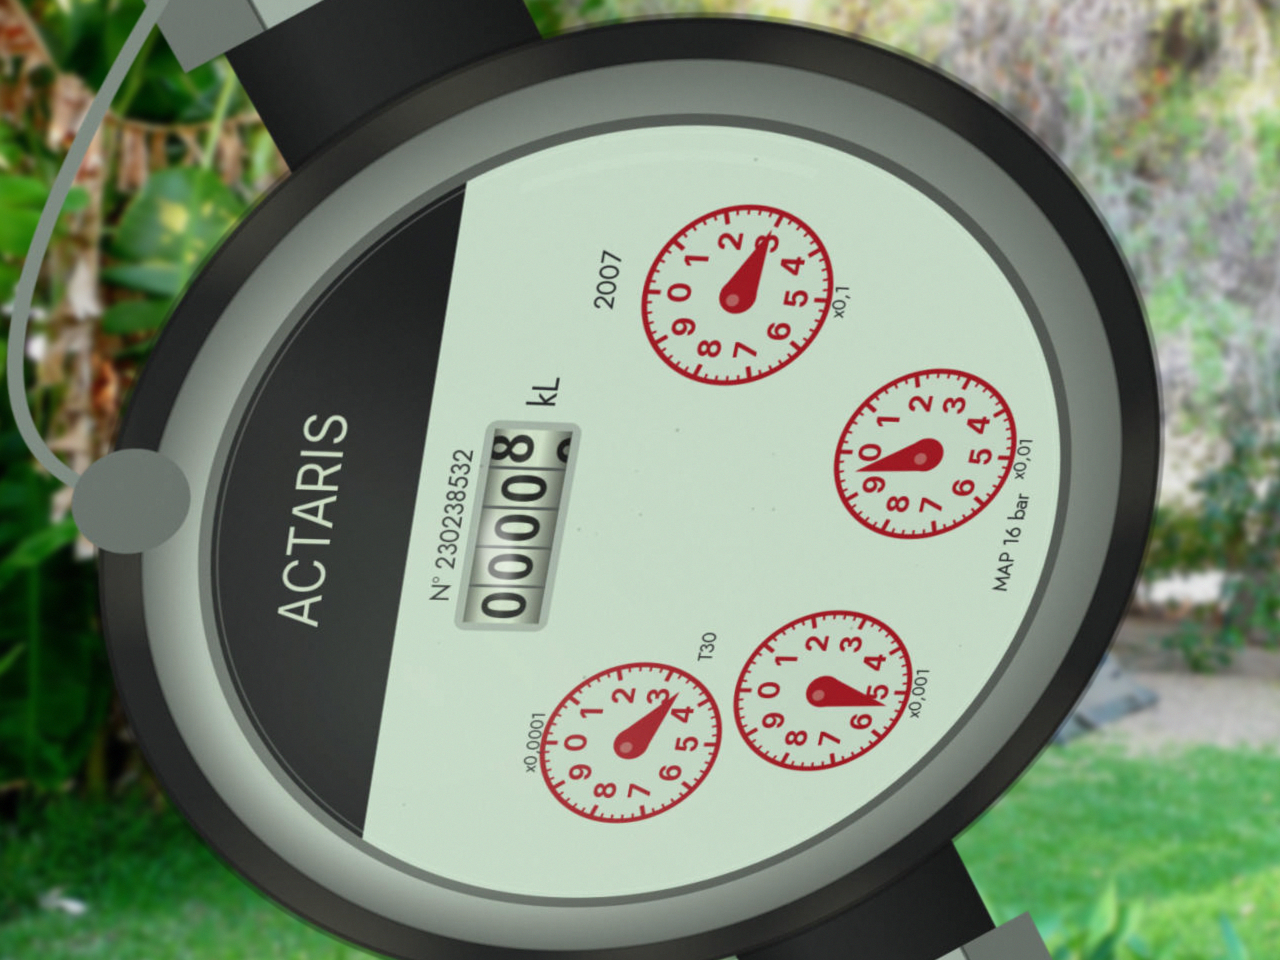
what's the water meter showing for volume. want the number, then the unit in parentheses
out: 8.2953 (kL)
